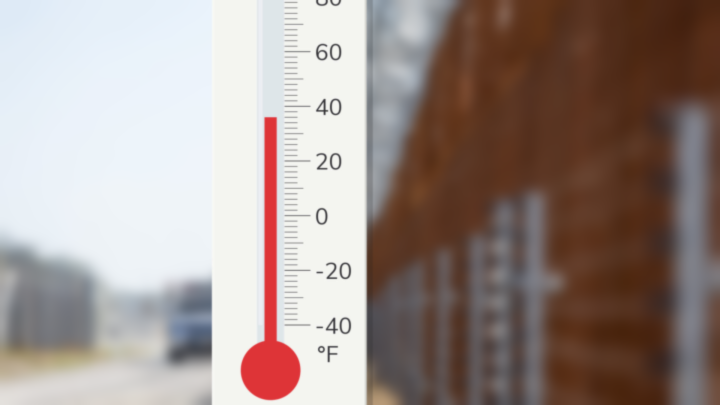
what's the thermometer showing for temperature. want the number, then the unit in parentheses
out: 36 (°F)
